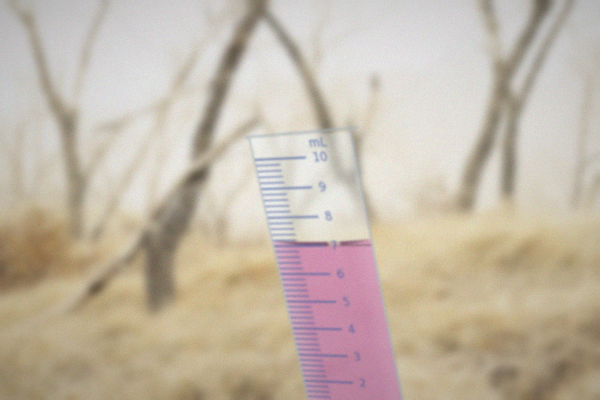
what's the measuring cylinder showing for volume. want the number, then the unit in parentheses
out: 7 (mL)
